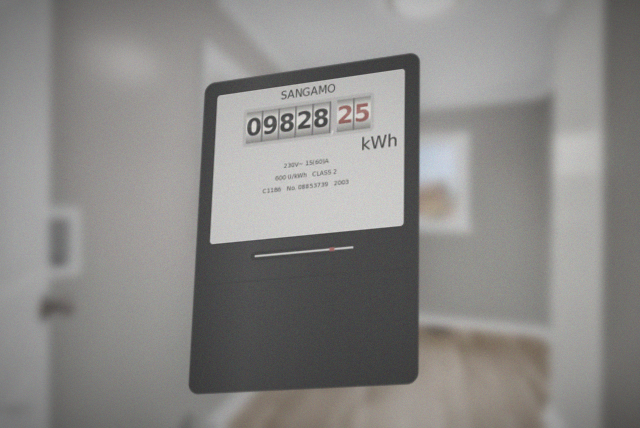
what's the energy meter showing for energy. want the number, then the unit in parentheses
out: 9828.25 (kWh)
